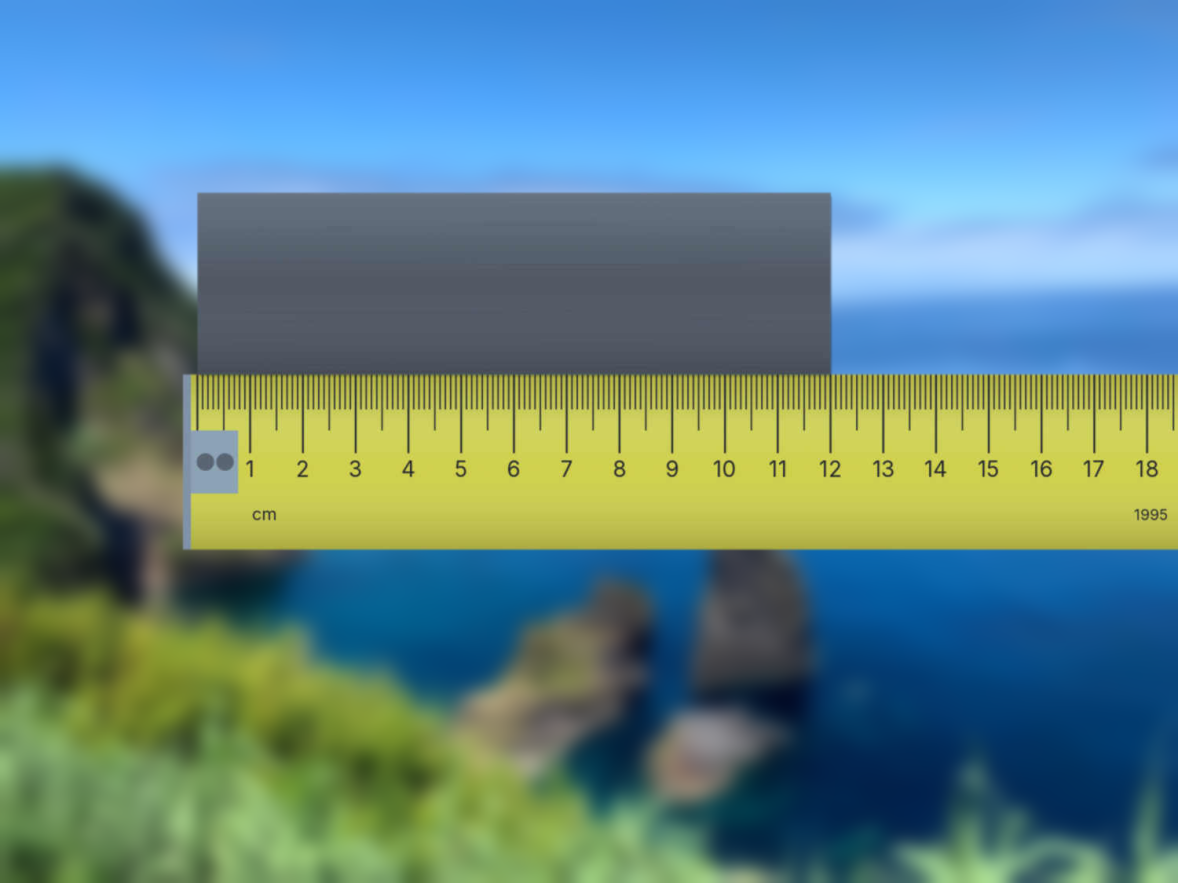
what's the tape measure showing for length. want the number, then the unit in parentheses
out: 12 (cm)
